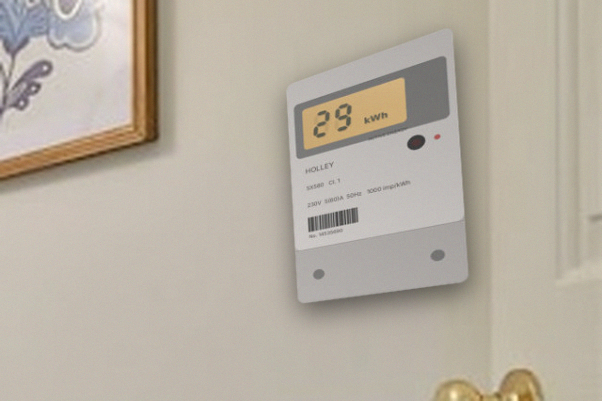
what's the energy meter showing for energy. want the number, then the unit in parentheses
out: 29 (kWh)
